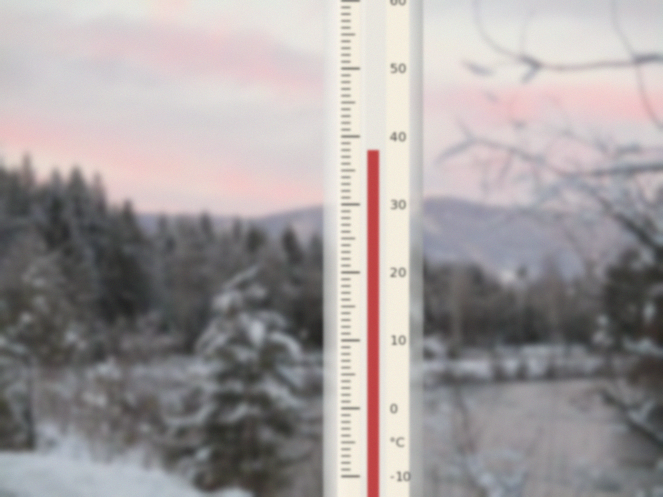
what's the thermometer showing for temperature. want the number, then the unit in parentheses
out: 38 (°C)
